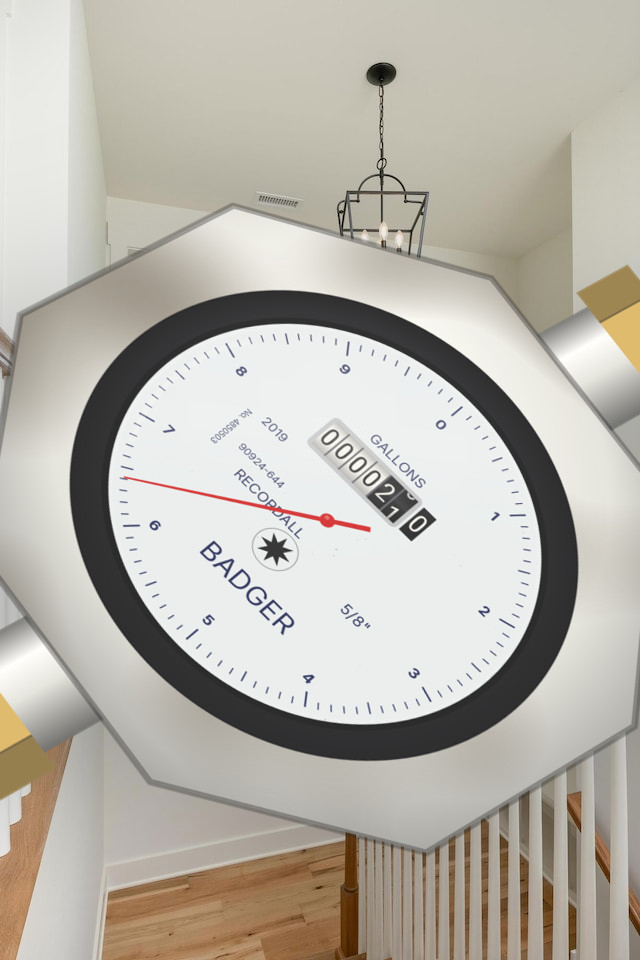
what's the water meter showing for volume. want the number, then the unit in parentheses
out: 206.4 (gal)
